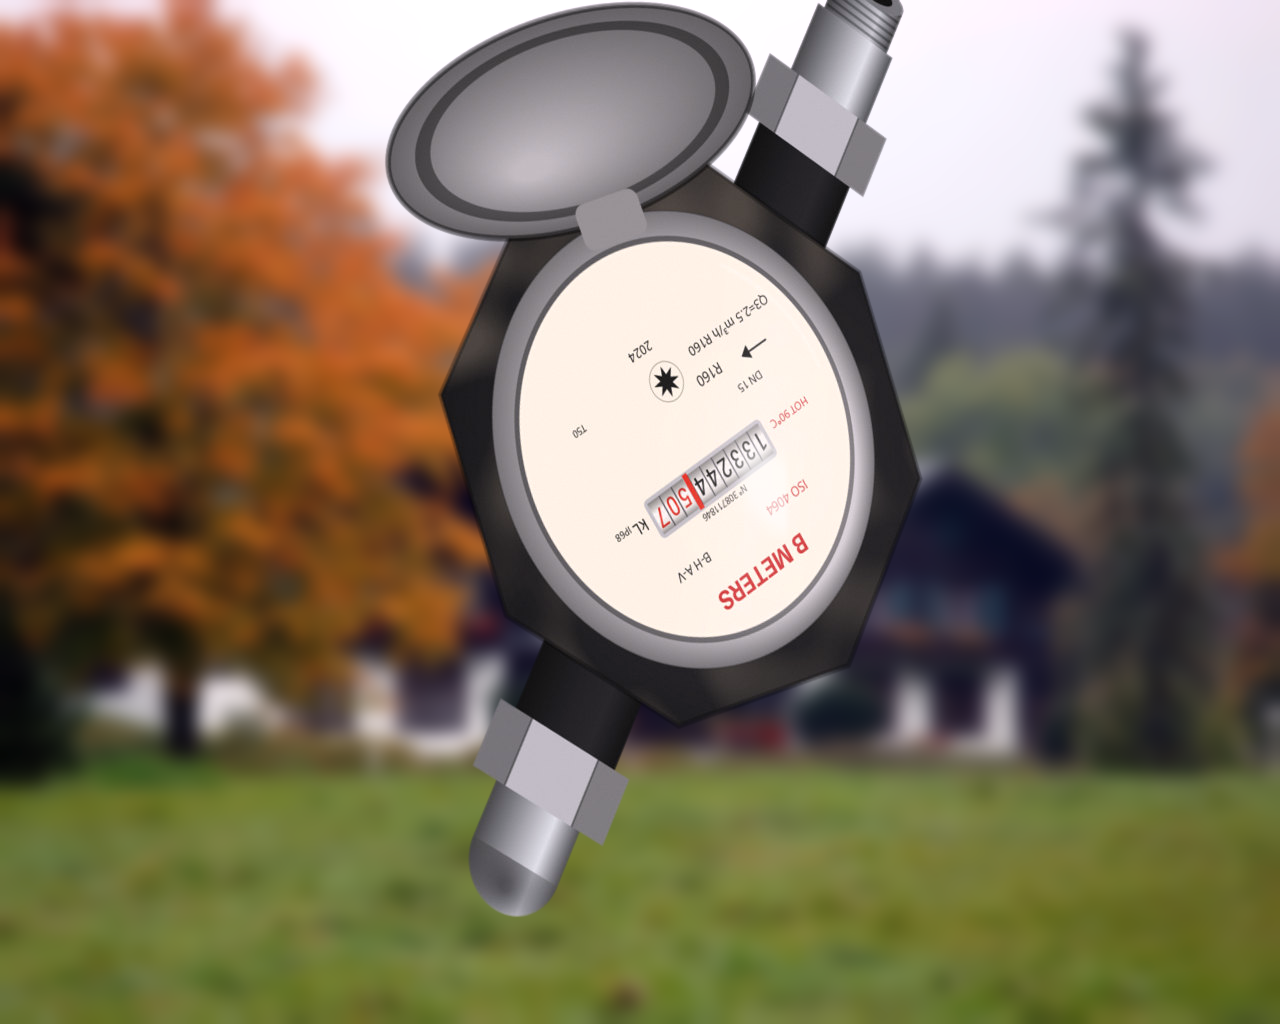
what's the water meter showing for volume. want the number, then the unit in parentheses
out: 133244.507 (kL)
